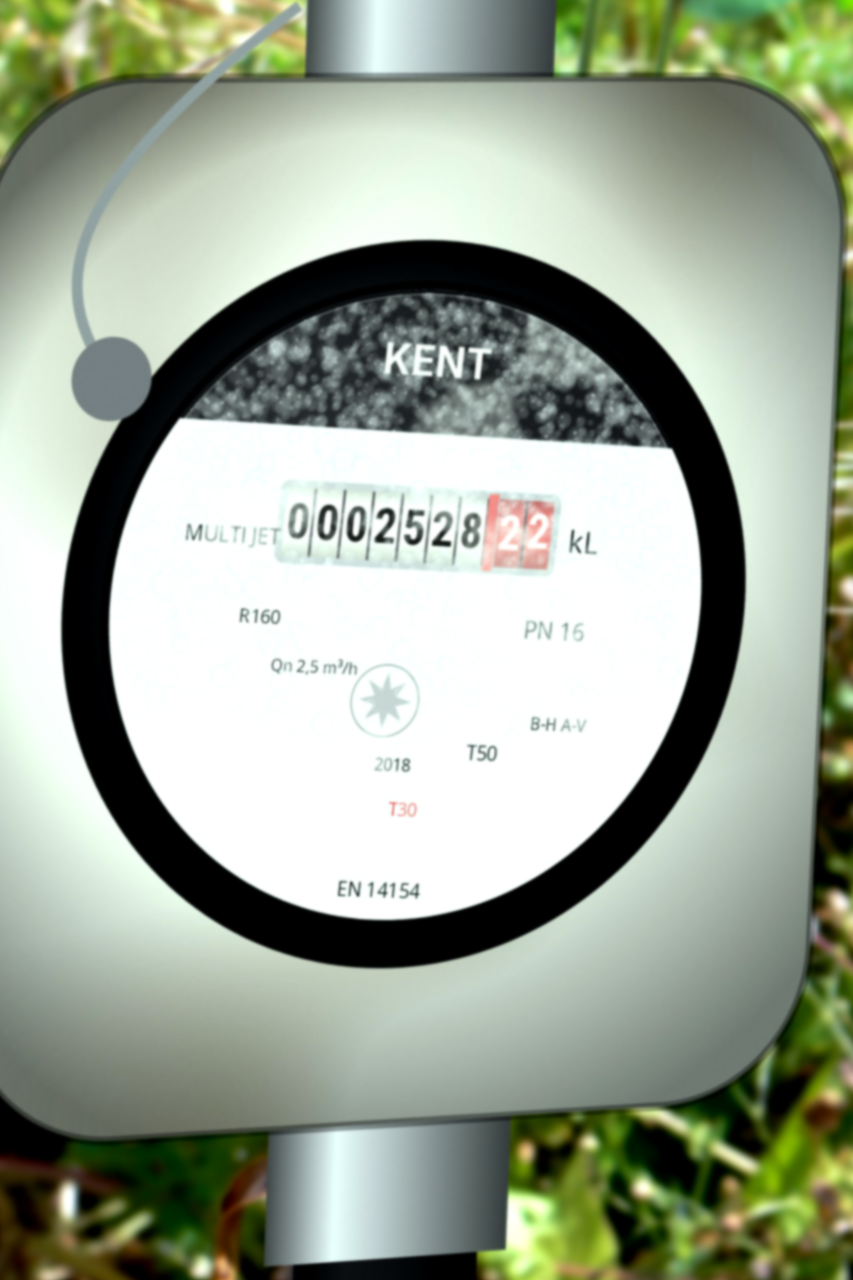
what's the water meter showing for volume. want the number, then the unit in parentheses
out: 2528.22 (kL)
